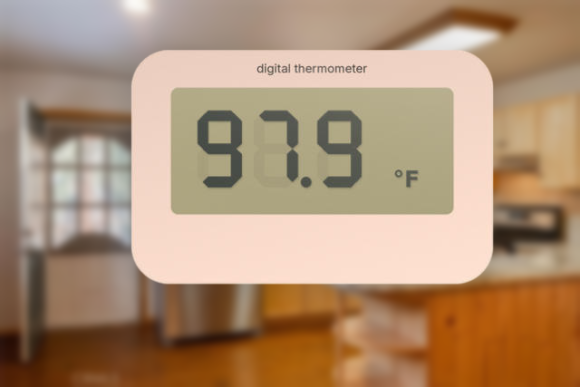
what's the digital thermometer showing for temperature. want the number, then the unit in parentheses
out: 97.9 (°F)
